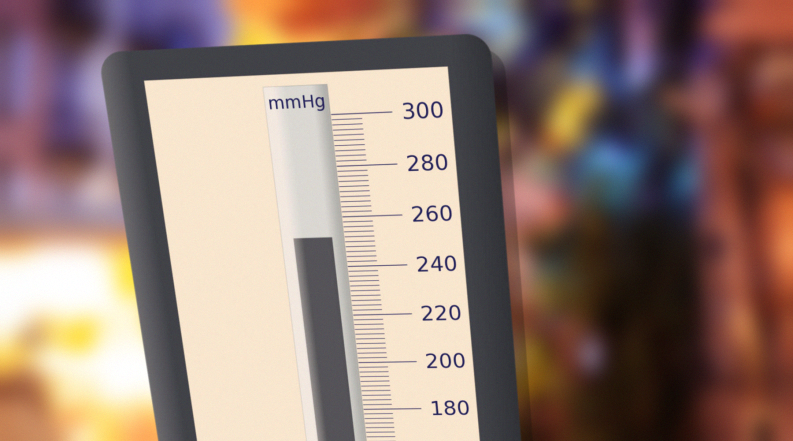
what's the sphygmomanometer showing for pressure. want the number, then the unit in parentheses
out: 252 (mmHg)
